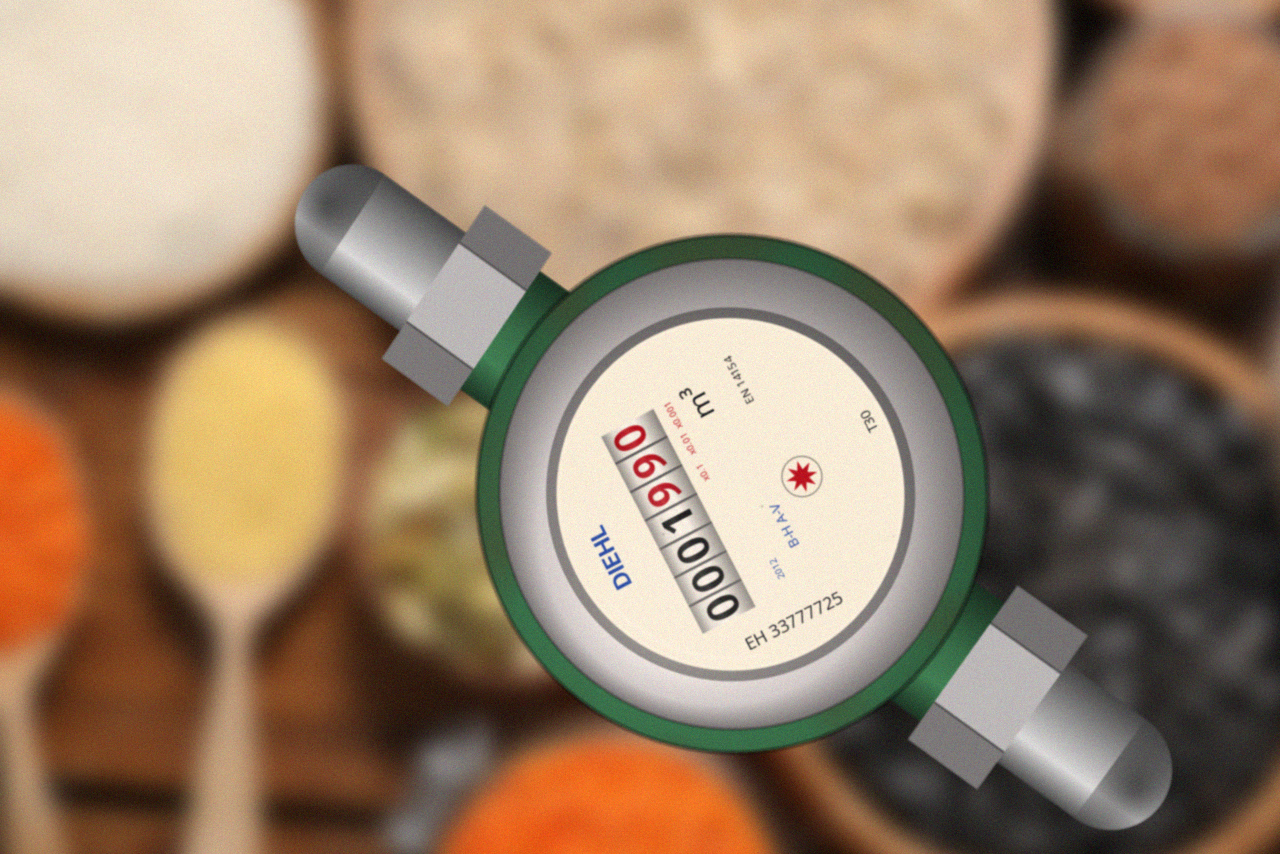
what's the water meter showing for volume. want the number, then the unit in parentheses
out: 1.990 (m³)
